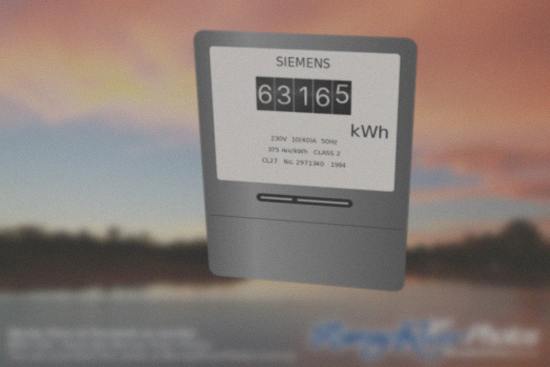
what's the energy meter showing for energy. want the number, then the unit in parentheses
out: 63165 (kWh)
